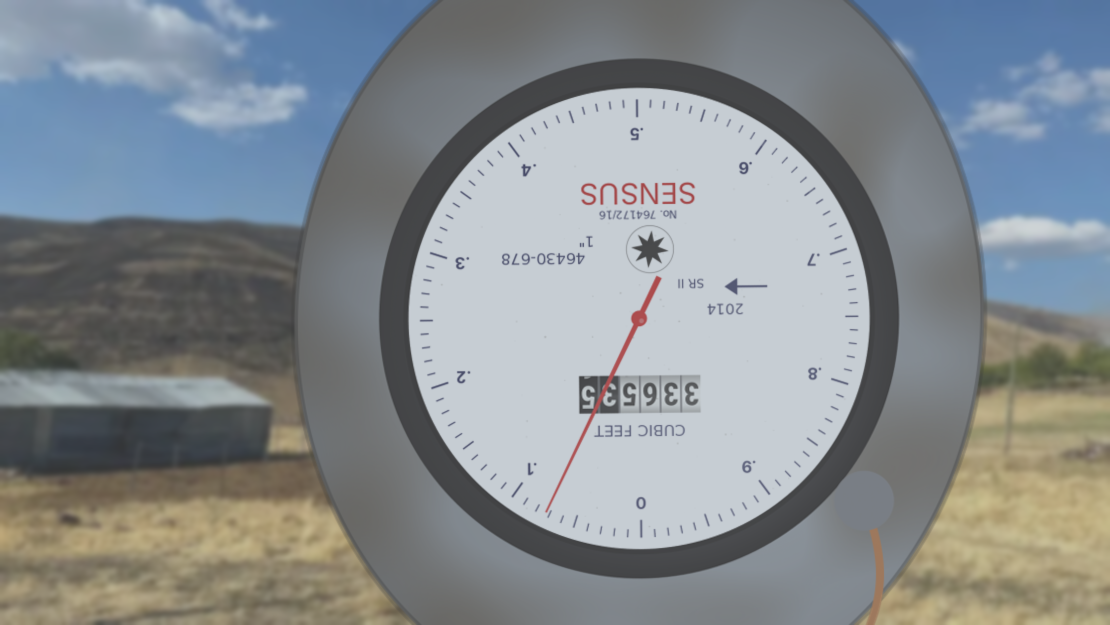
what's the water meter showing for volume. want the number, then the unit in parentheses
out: 336535.07 (ft³)
